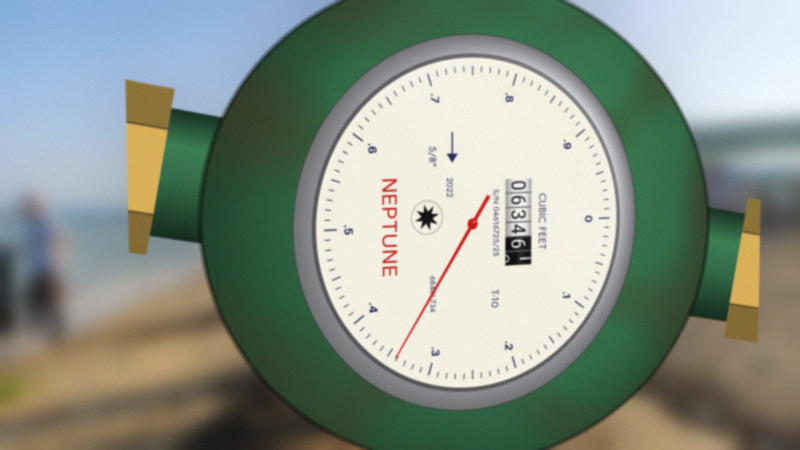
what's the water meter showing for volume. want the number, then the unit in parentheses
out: 63461.34 (ft³)
